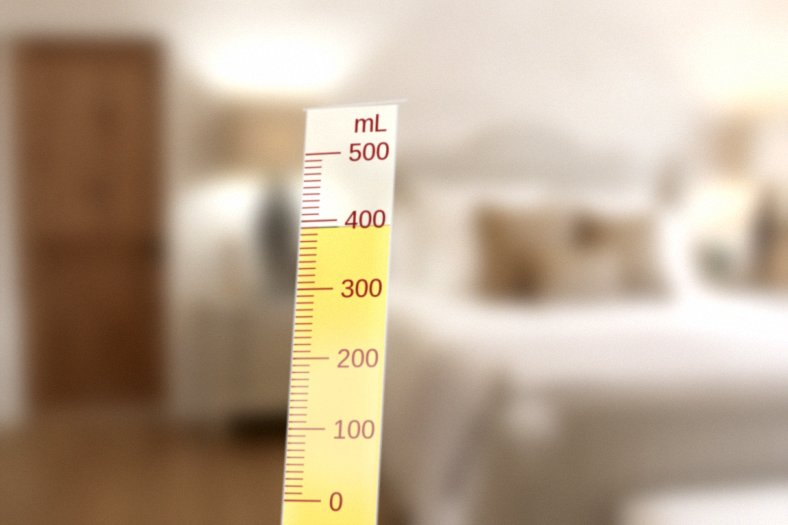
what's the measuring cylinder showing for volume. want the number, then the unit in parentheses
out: 390 (mL)
